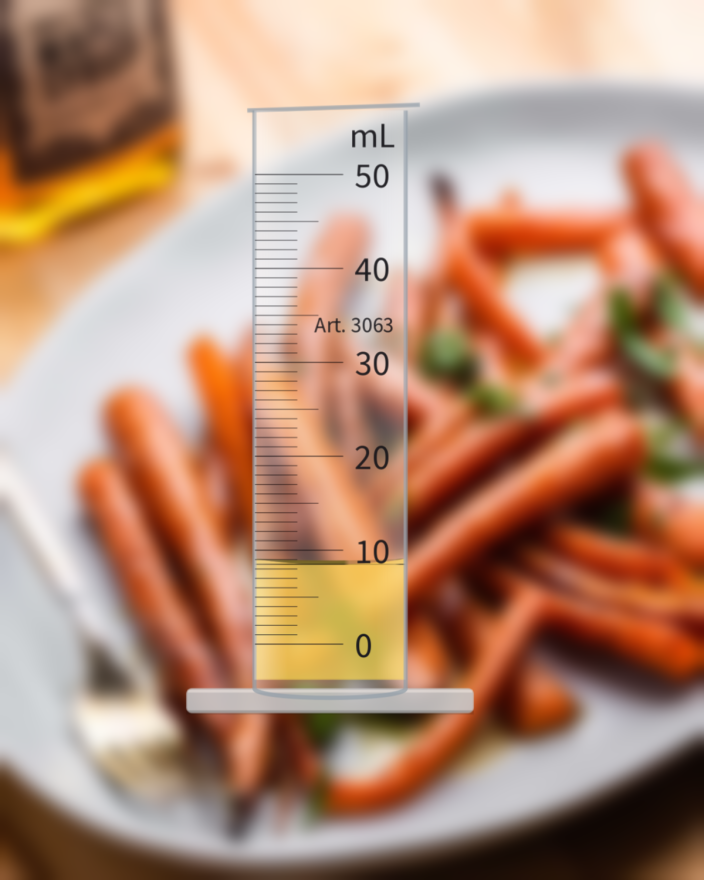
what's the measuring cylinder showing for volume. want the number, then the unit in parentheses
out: 8.5 (mL)
